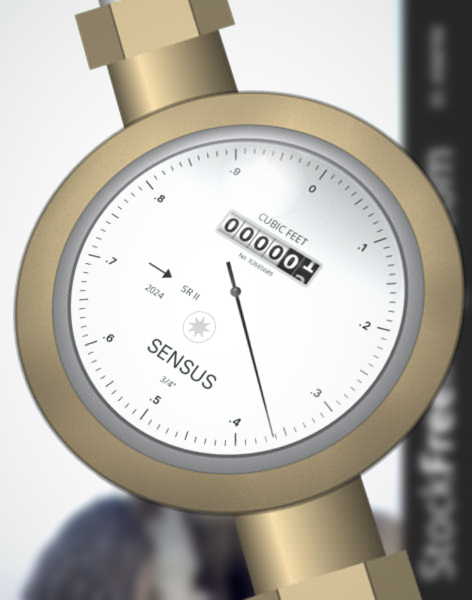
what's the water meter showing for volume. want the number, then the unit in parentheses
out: 1.36 (ft³)
